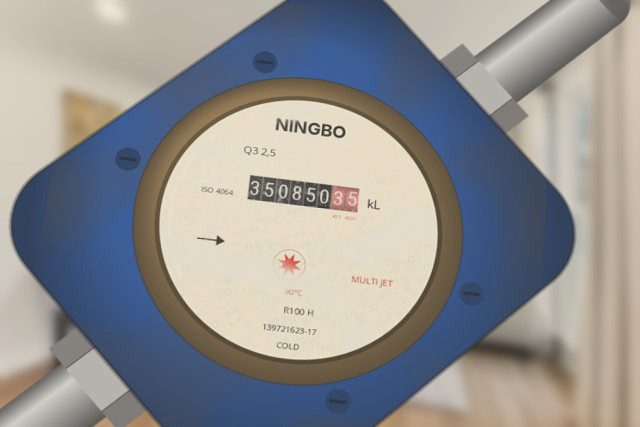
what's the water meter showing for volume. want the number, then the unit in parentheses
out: 350850.35 (kL)
